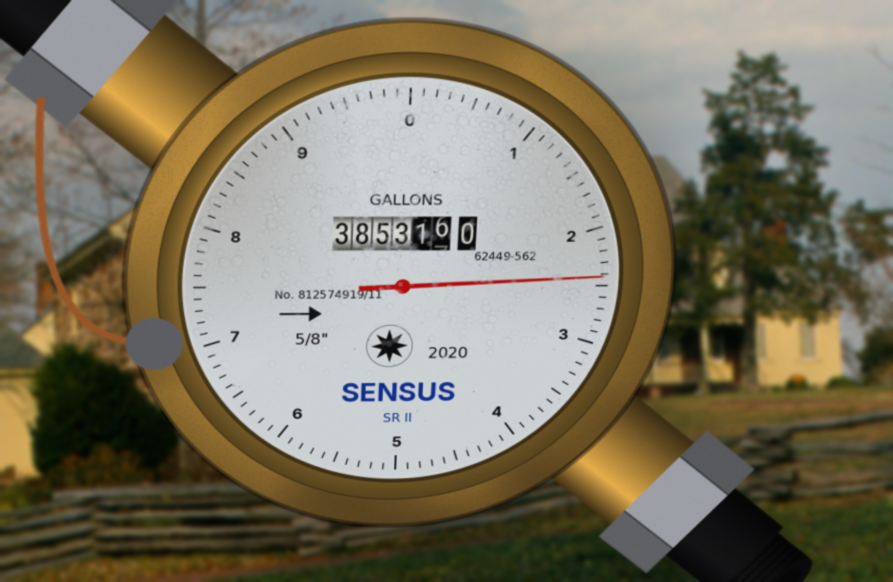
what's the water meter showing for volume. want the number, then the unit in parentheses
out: 3853162.4 (gal)
